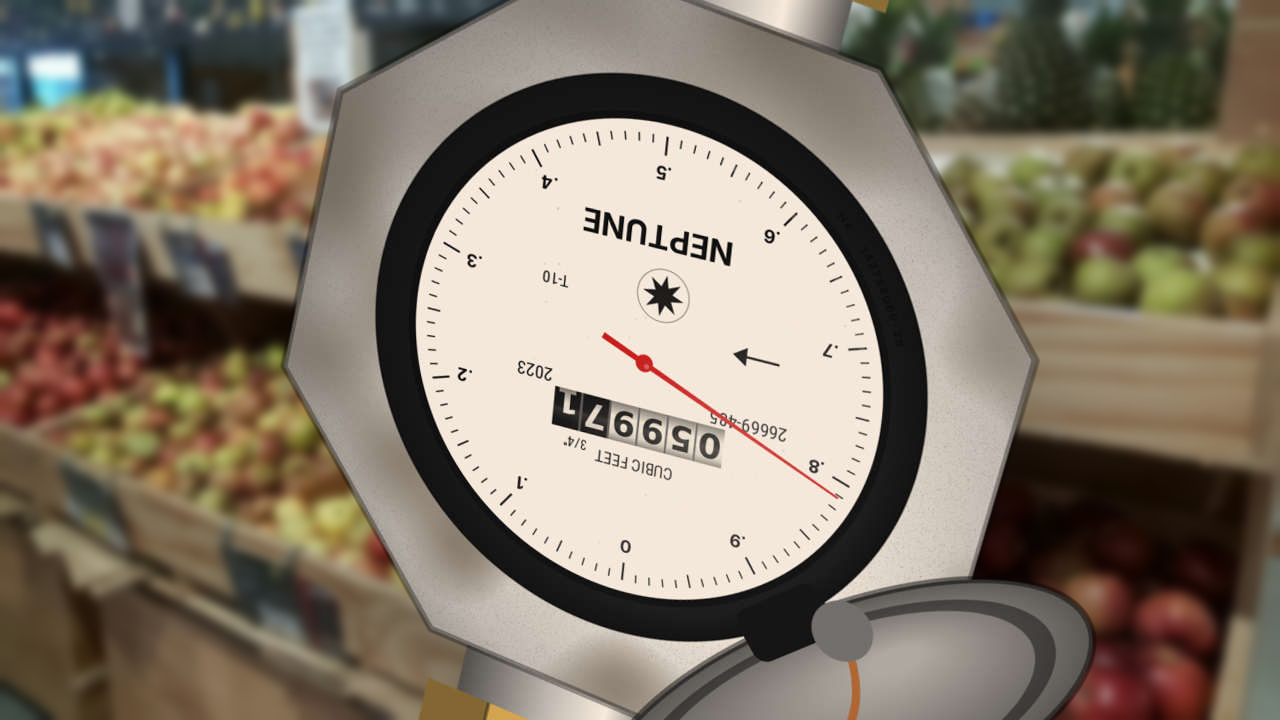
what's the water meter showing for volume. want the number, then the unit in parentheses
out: 59970.81 (ft³)
